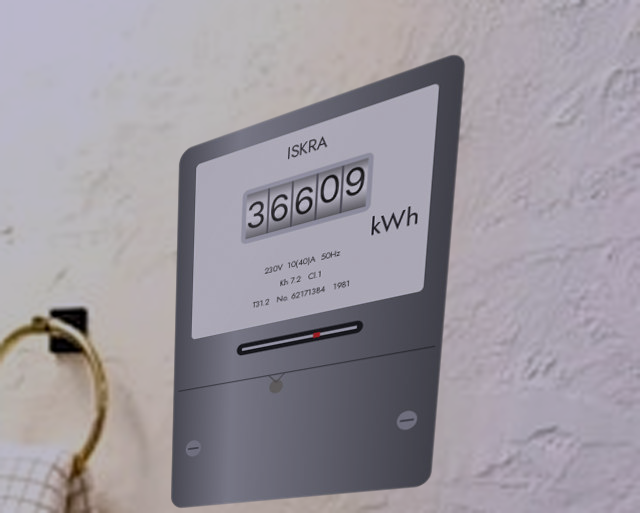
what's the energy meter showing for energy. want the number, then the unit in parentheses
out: 36609 (kWh)
